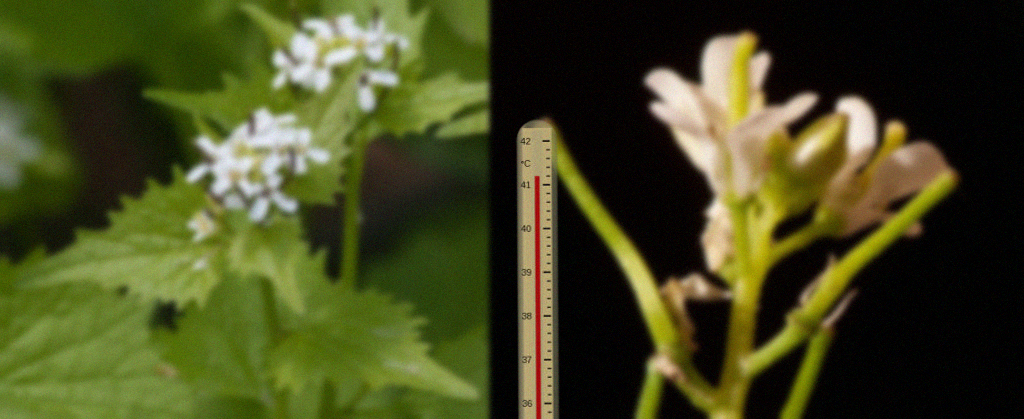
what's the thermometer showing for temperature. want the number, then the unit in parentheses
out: 41.2 (°C)
